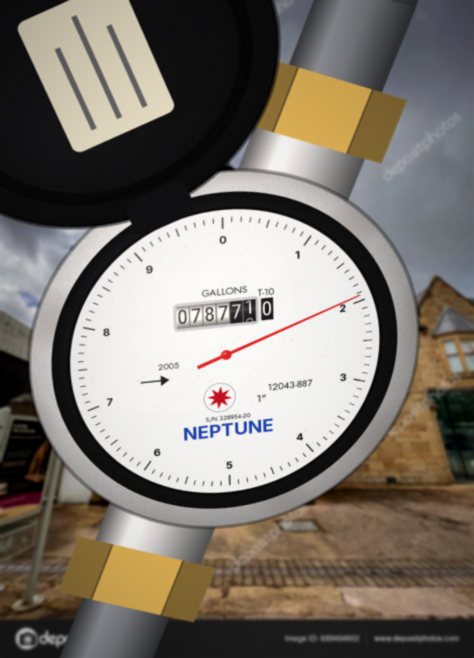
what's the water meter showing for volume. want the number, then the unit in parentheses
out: 787711.9 (gal)
